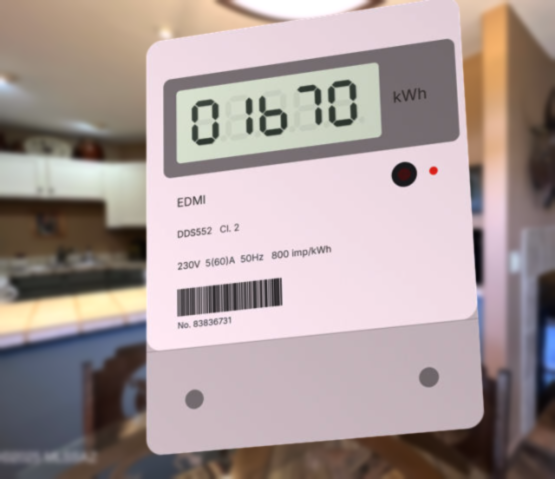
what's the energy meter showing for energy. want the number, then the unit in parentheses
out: 1670 (kWh)
